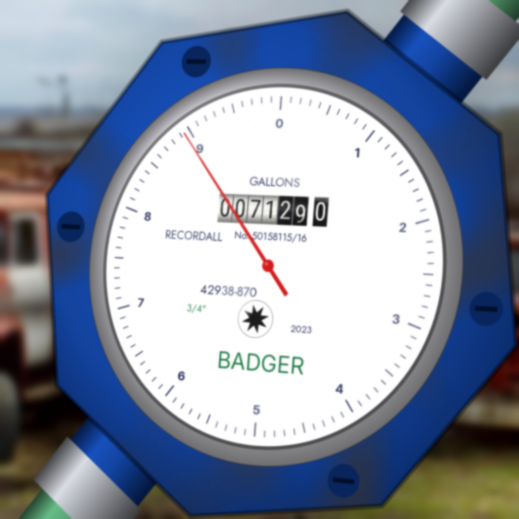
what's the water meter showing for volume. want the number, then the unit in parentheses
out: 71288.9 (gal)
